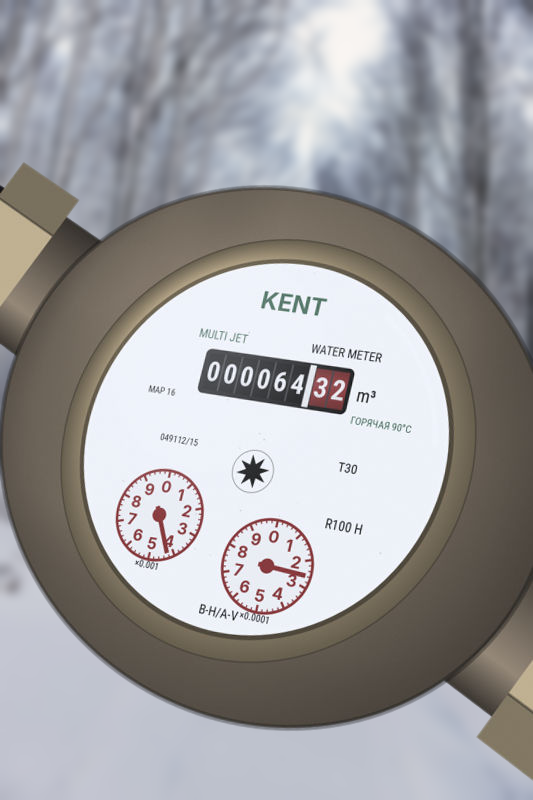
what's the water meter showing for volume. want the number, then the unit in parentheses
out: 64.3242 (m³)
